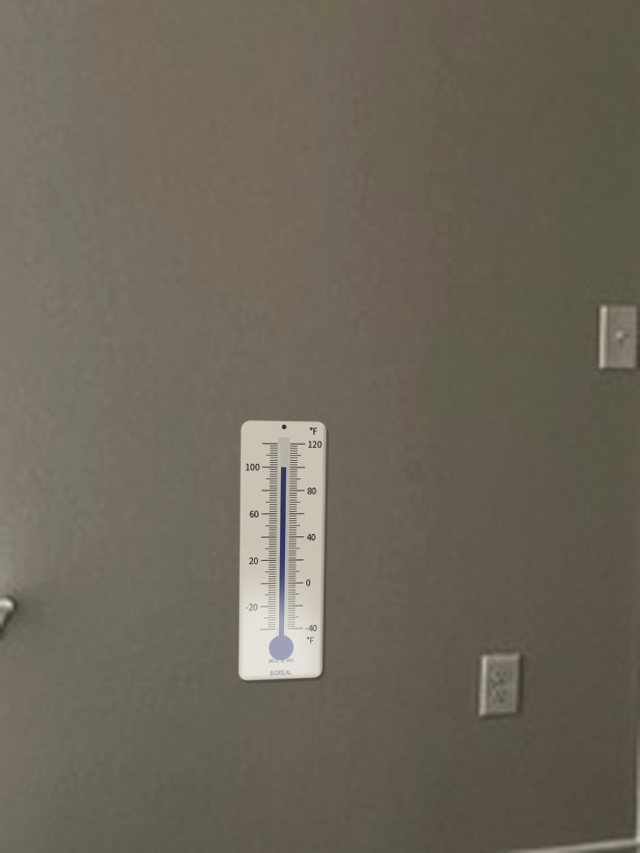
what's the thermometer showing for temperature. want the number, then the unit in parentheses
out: 100 (°F)
